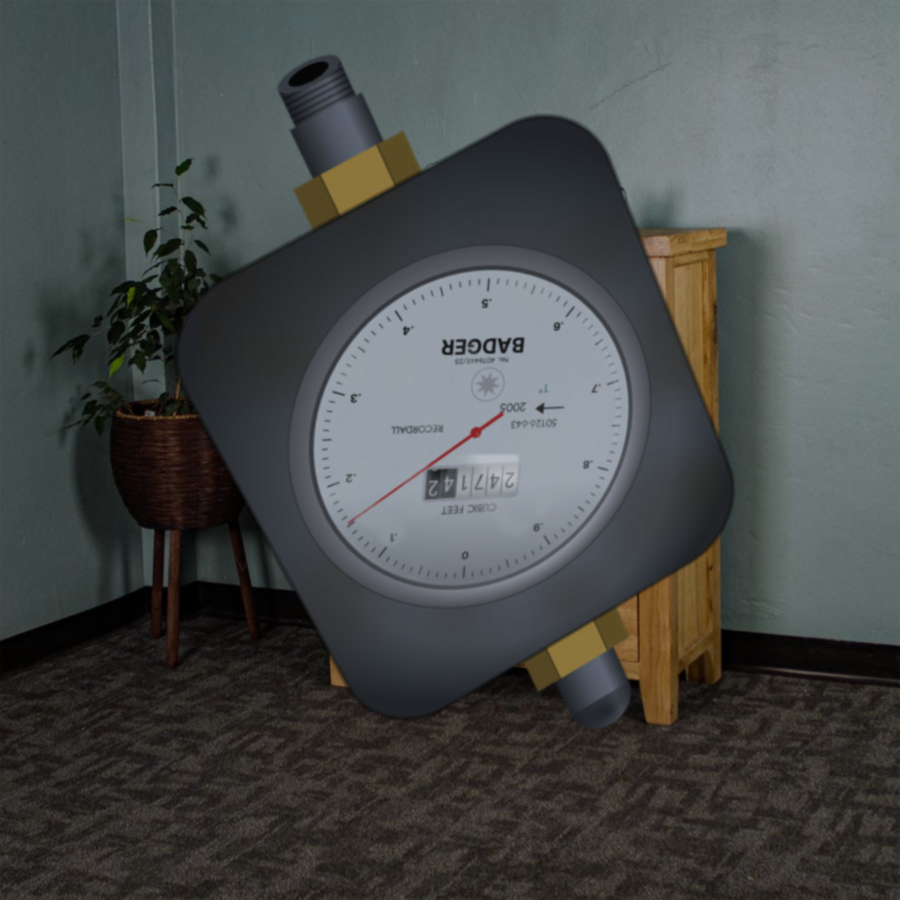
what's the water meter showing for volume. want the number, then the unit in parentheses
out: 247142.15 (ft³)
